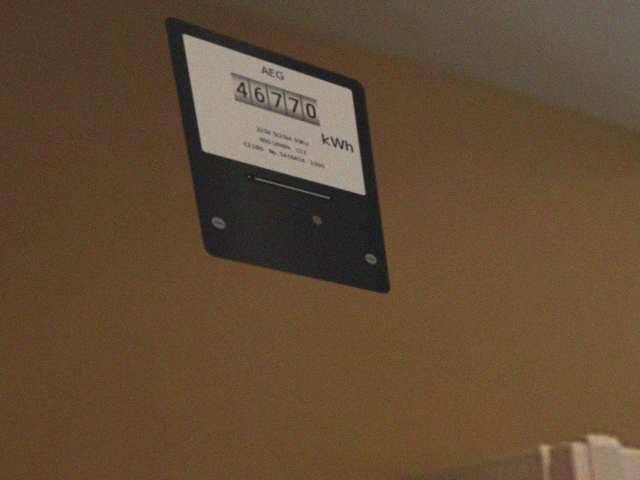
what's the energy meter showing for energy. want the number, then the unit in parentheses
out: 46770 (kWh)
